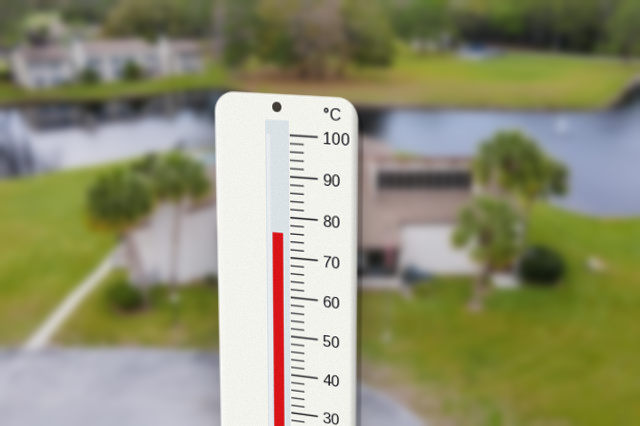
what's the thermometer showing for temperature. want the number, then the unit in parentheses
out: 76 (°C)
